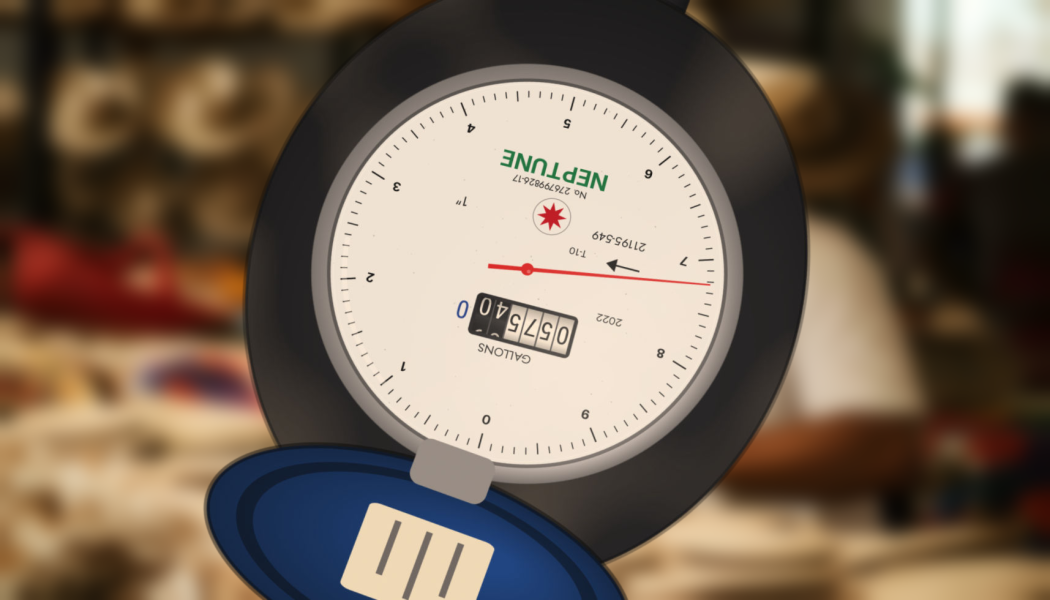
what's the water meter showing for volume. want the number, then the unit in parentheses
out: 575397.2 (gal)
